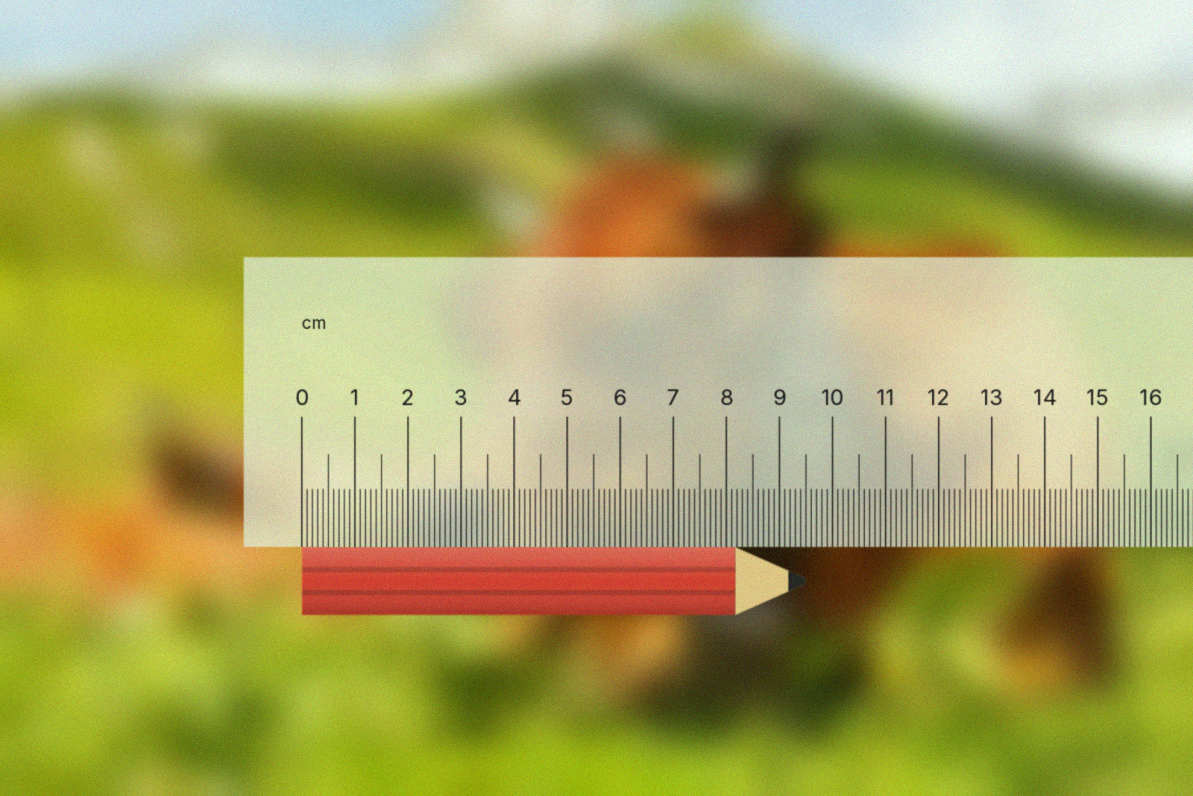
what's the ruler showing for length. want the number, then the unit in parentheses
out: 9.5 (cm)
